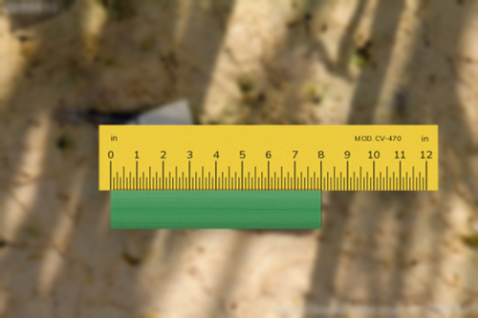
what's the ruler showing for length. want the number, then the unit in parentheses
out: 8 (in)
